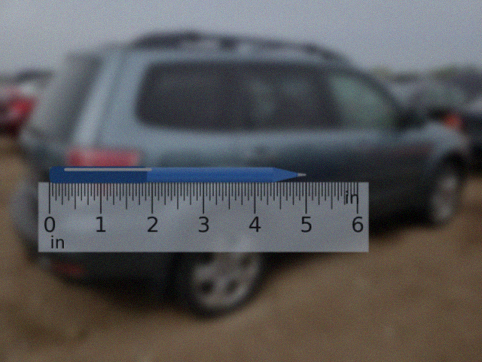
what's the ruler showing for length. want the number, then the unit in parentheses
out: 5 (in)
